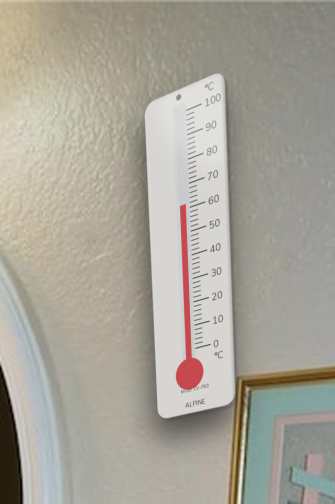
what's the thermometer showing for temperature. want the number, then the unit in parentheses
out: 62 (°C)
